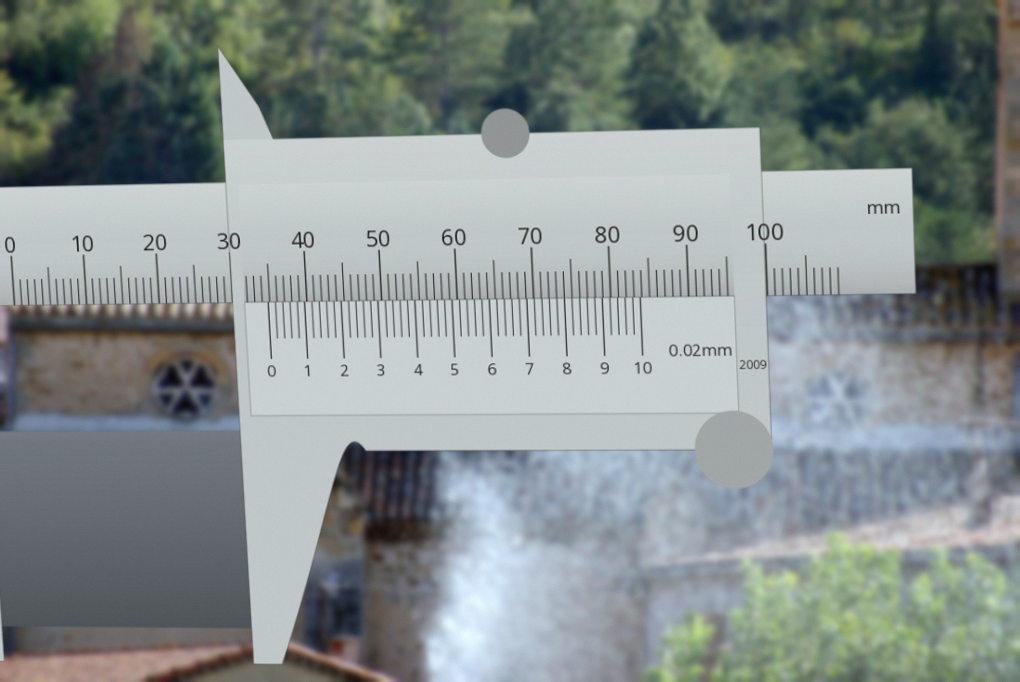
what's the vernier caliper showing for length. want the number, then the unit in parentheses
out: 34.8 (mm)
